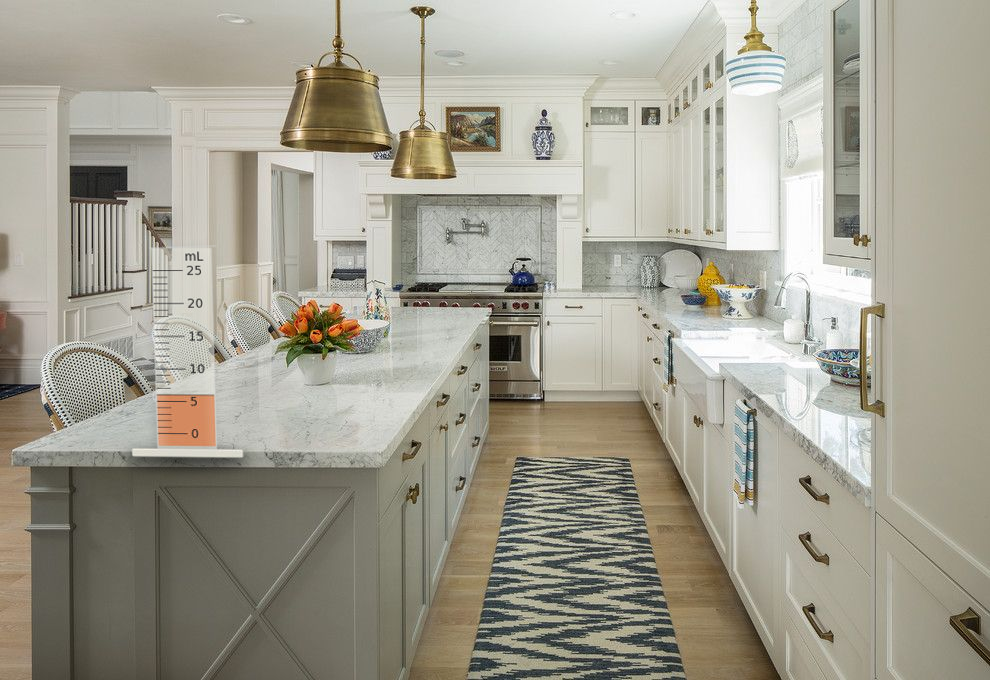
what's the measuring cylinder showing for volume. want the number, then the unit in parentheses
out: 6 (mL)
